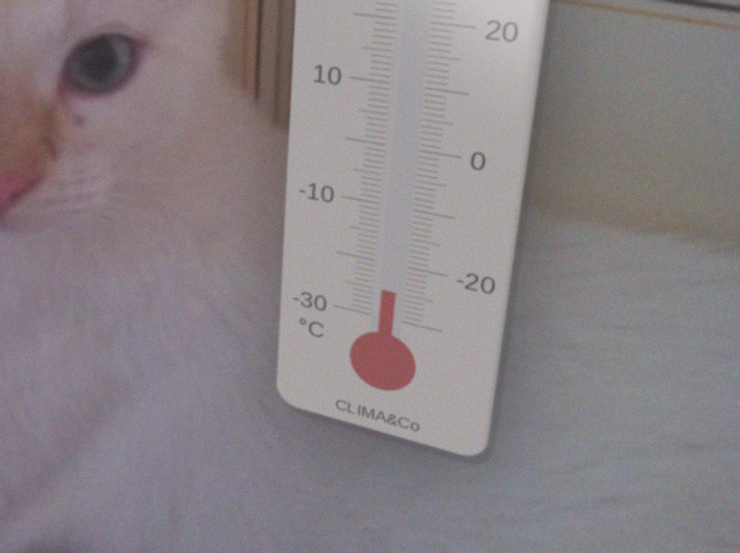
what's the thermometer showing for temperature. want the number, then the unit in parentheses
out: -25 (°C)
